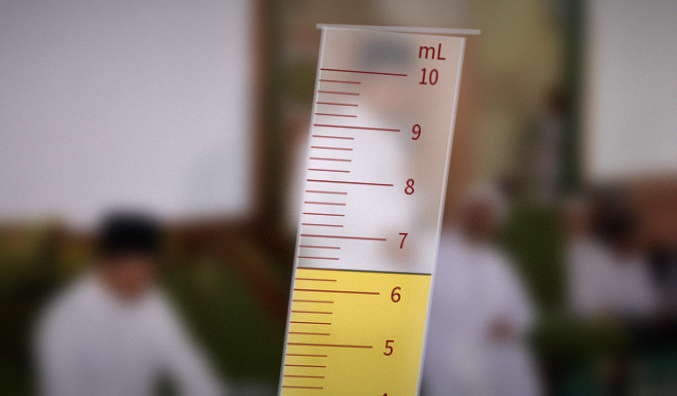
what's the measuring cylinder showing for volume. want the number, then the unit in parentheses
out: 6.4 (mL)
